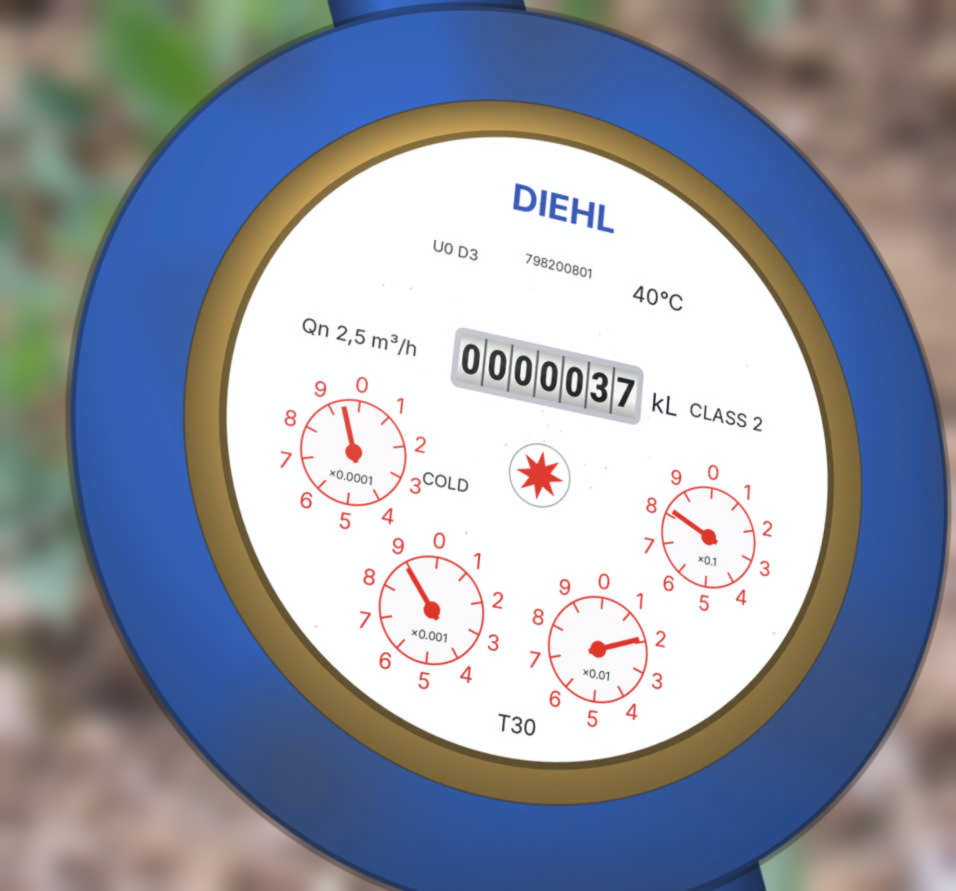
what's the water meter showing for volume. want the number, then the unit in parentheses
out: 37.8189 (kL)
